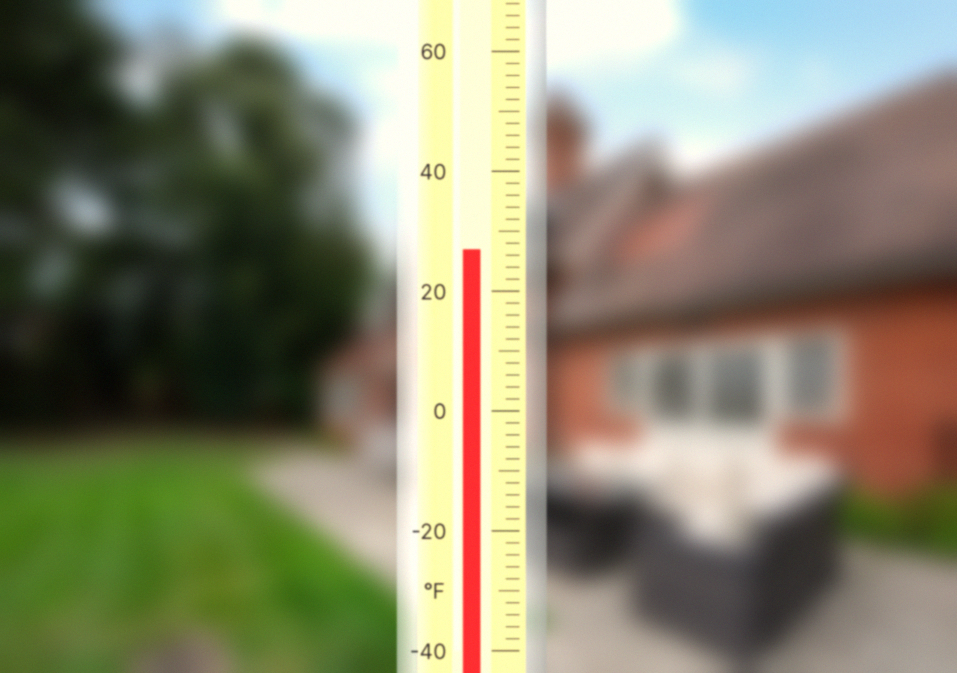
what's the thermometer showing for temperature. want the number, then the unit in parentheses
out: 27 (°F)
